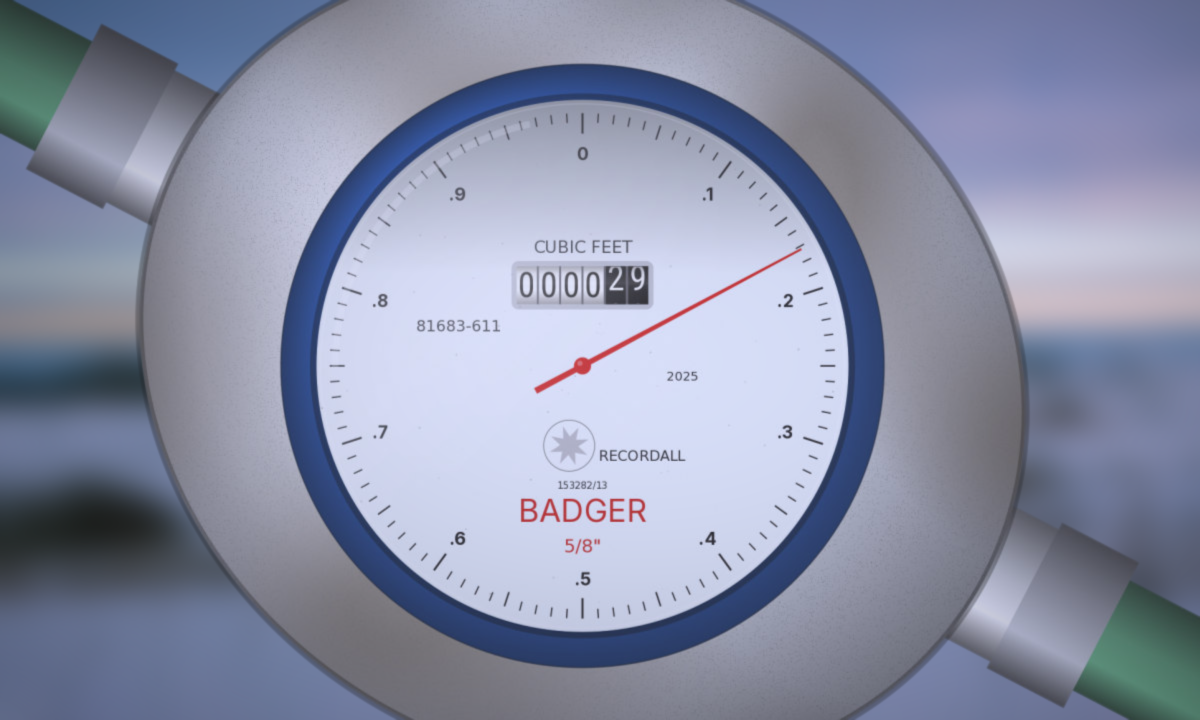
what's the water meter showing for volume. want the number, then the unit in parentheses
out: 29.17 (ft³)
